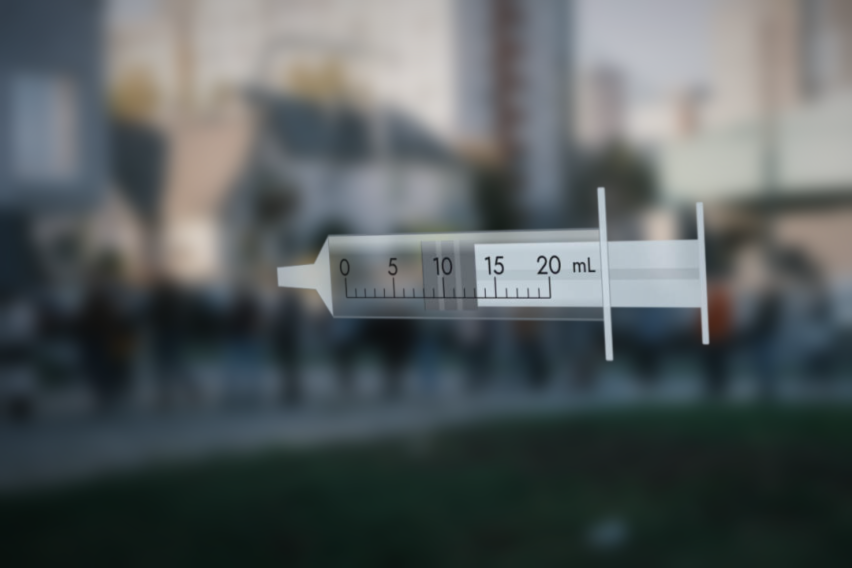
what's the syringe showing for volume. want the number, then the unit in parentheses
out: 8 (mL)
